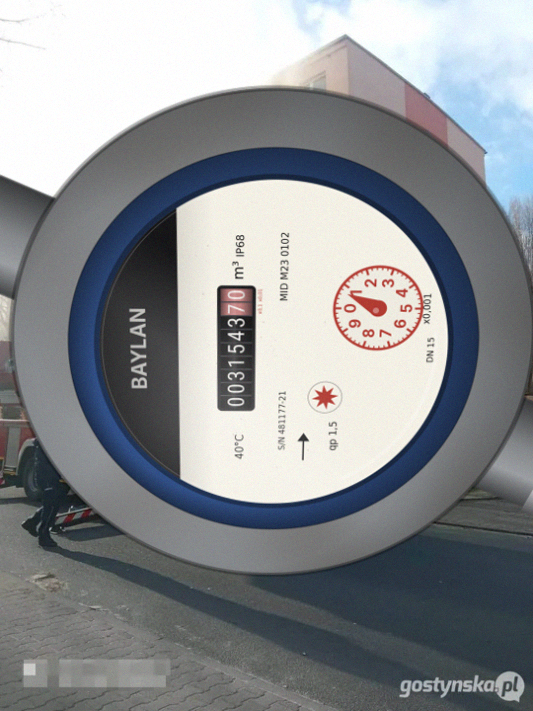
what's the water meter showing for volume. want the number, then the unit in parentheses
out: 31543.700 (m³)
